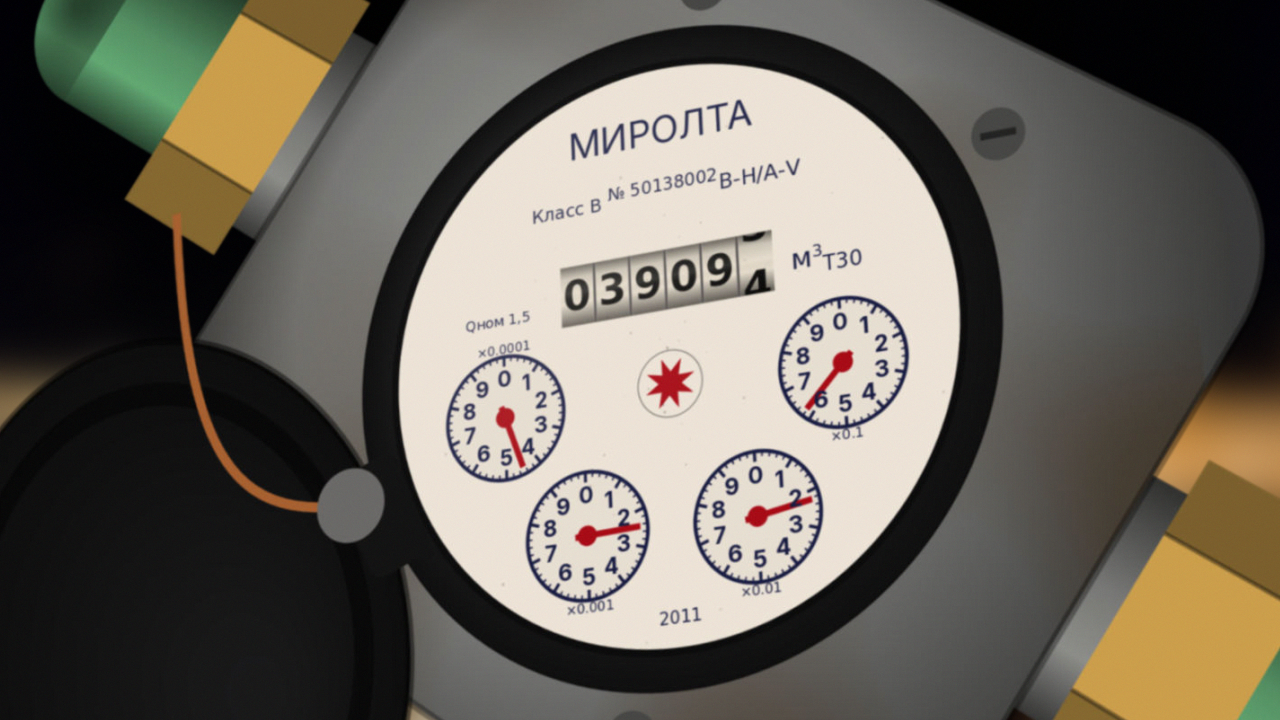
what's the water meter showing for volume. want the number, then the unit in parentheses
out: 39093.6224 (m³)
